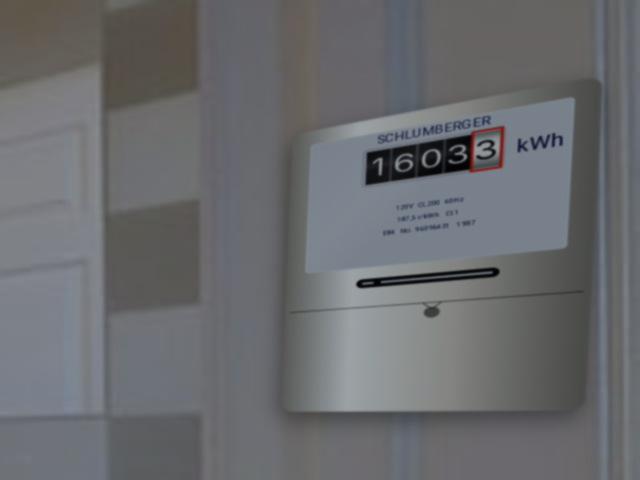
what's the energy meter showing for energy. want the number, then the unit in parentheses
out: 1603.3 (kWh)
